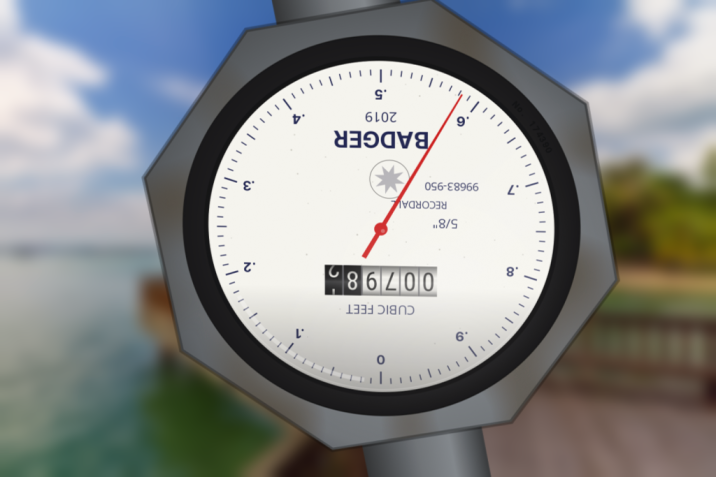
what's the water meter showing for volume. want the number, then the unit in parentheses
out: 7981.58 (ft³)
